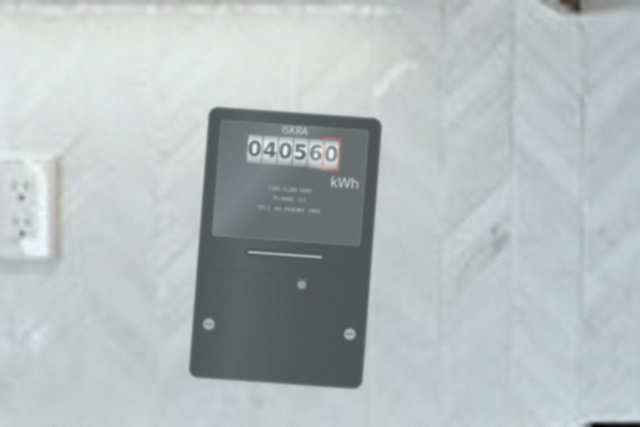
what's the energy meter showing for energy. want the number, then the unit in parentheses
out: 4056.0 (kWh)
